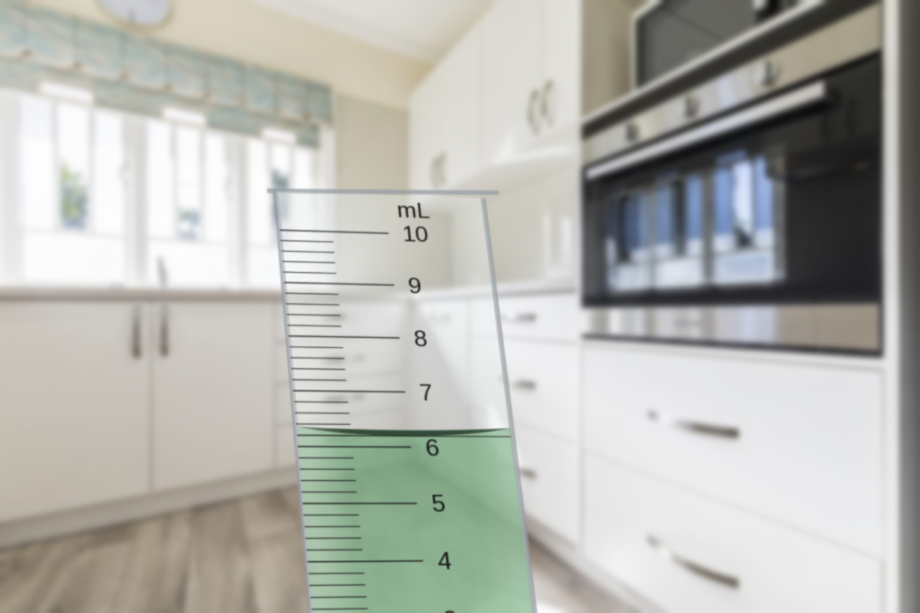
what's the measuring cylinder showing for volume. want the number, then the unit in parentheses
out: 6.2 (mL)
